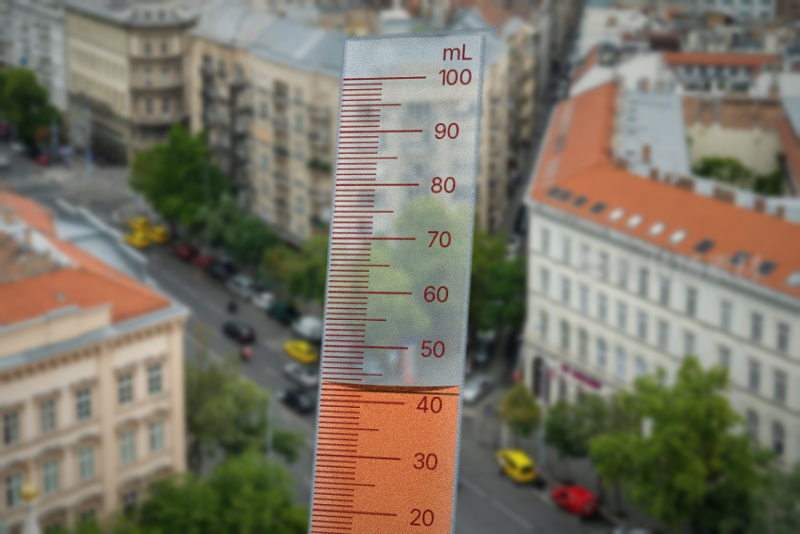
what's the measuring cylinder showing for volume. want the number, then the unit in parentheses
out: 42 (mL)
